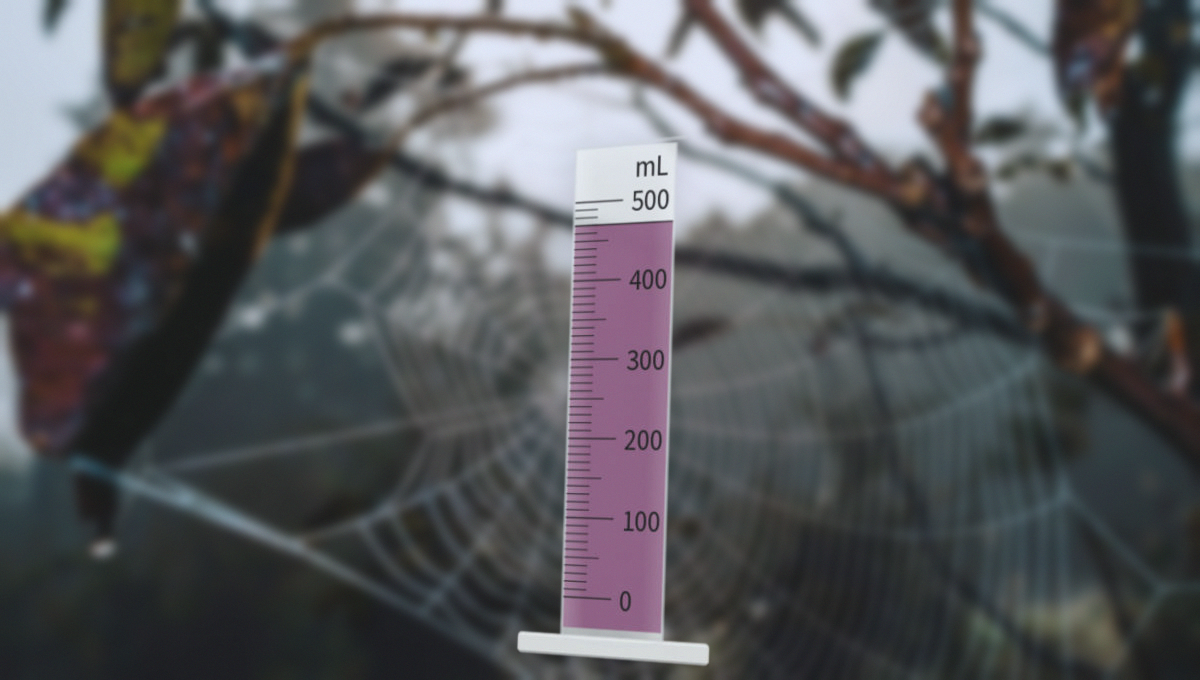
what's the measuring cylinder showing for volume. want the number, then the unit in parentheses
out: 470 (mL)
